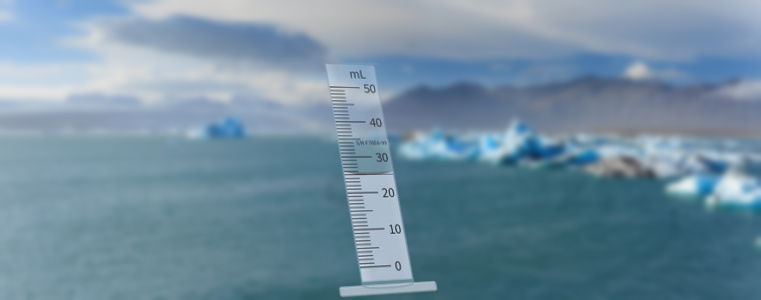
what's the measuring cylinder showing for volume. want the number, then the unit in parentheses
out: 25 (mL)
